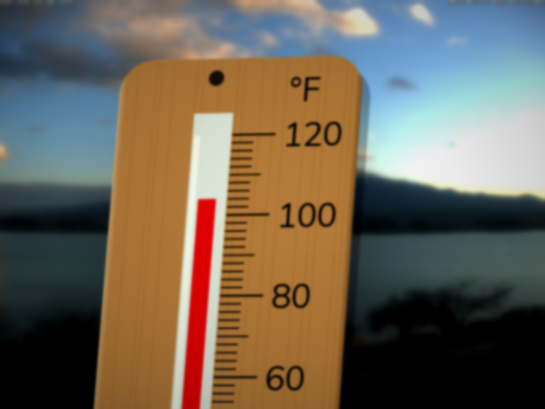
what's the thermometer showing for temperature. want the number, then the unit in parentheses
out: 104 (°F)
